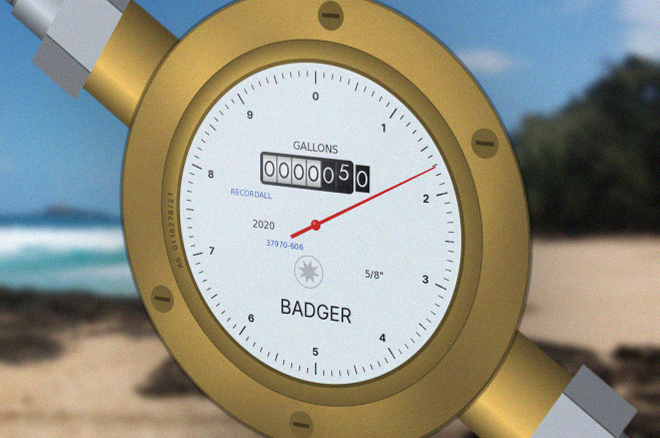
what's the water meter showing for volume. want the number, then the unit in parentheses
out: 51.7 (gal)
